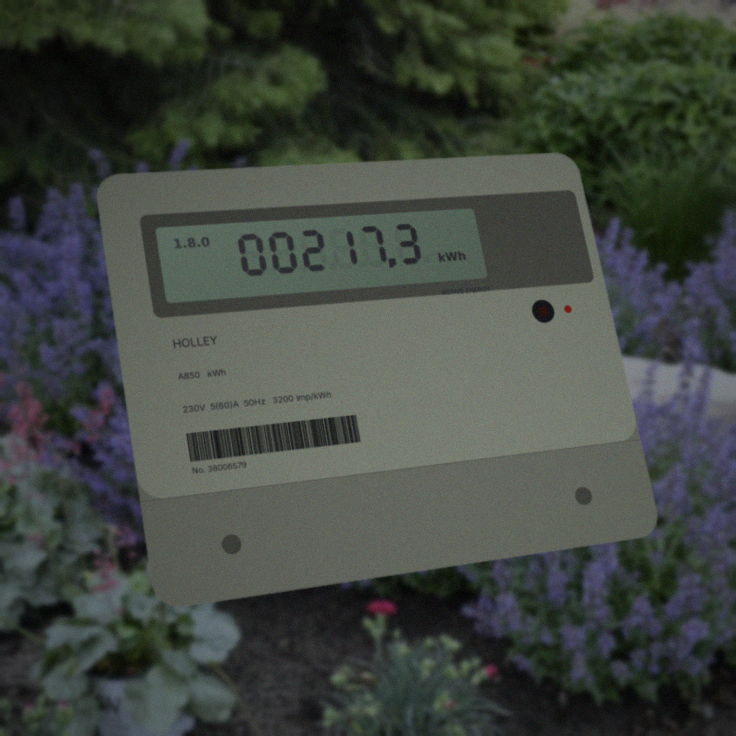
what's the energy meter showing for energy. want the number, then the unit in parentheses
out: 217.3 (kWh)
